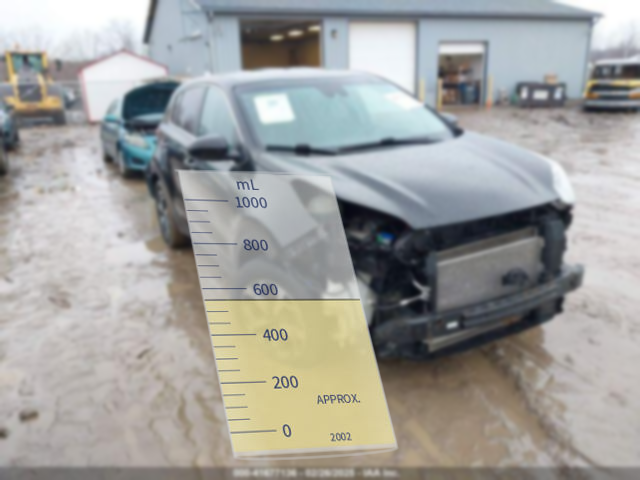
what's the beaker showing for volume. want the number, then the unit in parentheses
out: 550 (mL)
